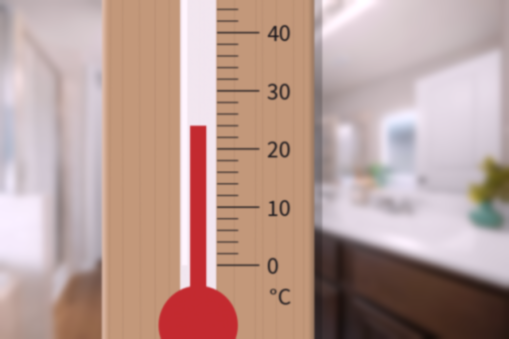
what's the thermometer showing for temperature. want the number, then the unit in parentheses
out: 24 (°C)
